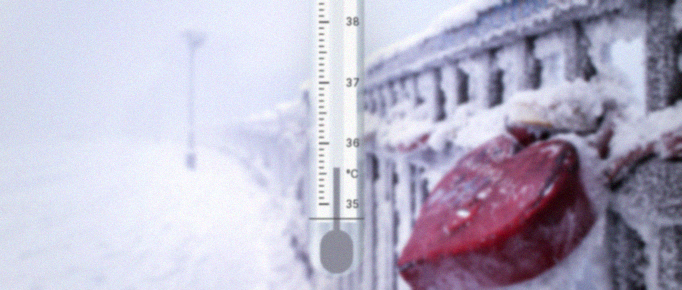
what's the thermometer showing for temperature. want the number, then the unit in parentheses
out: 35.6 (°C)
